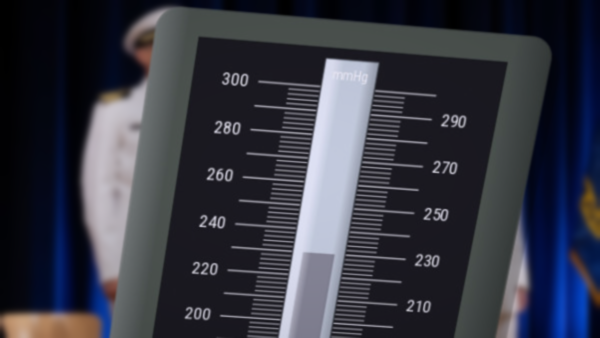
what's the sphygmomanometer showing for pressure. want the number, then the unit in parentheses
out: 230 (mmHg)
